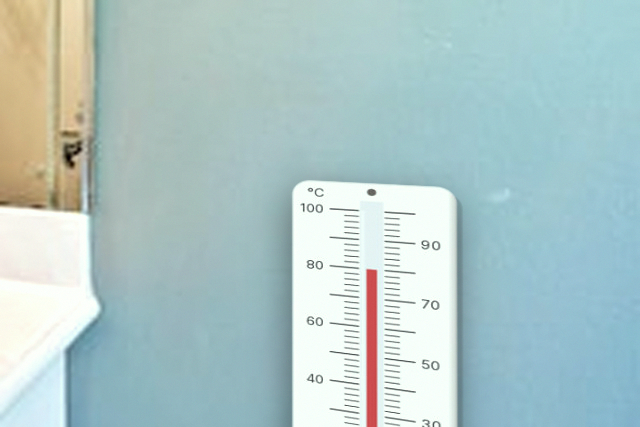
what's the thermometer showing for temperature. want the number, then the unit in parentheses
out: 80 (°C)
